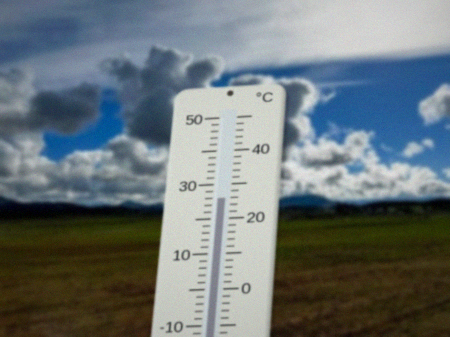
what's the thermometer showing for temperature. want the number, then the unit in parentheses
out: 26 (°C)
